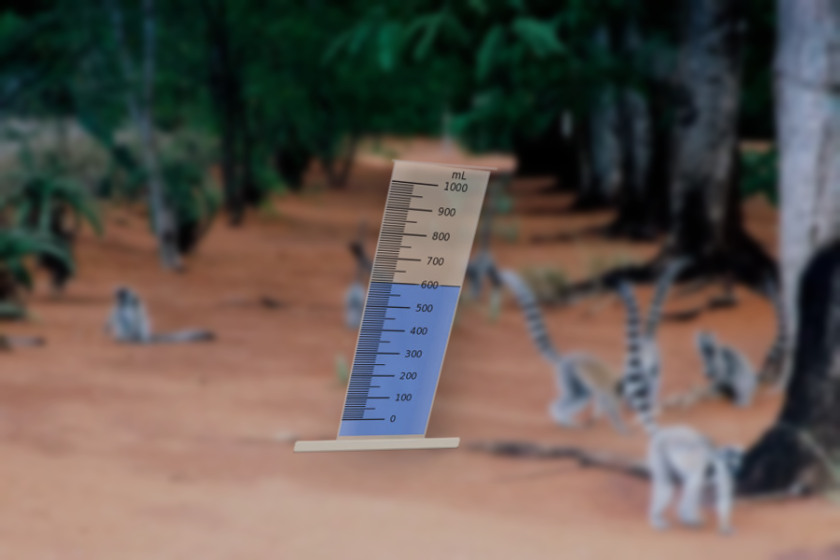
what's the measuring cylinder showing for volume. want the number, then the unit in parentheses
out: 600 (mL)
